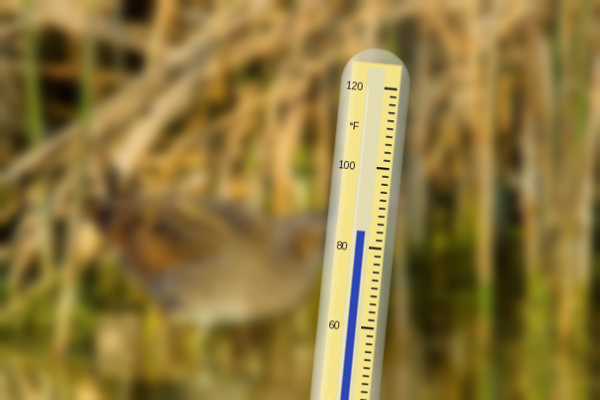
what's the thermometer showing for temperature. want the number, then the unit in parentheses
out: 84 (°F)
